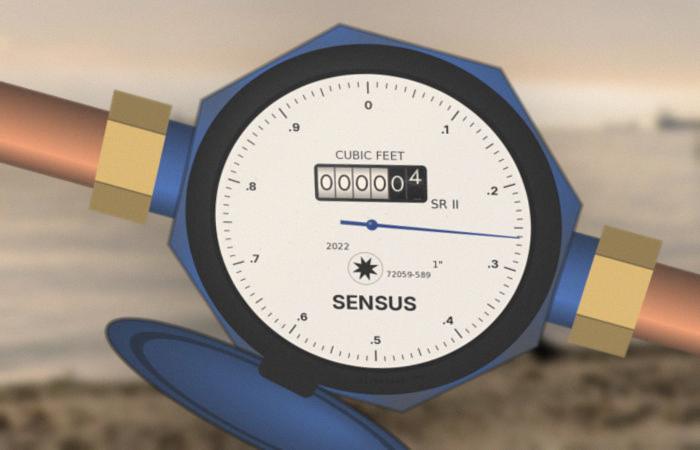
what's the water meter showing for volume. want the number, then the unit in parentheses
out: 4.26 (ft³)
